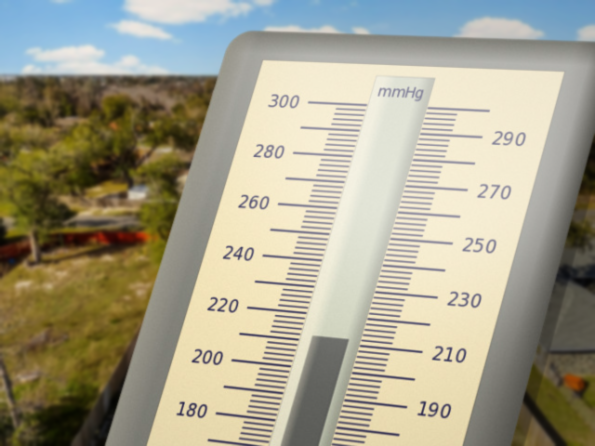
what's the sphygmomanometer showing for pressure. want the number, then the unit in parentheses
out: 212 (mmHg)
